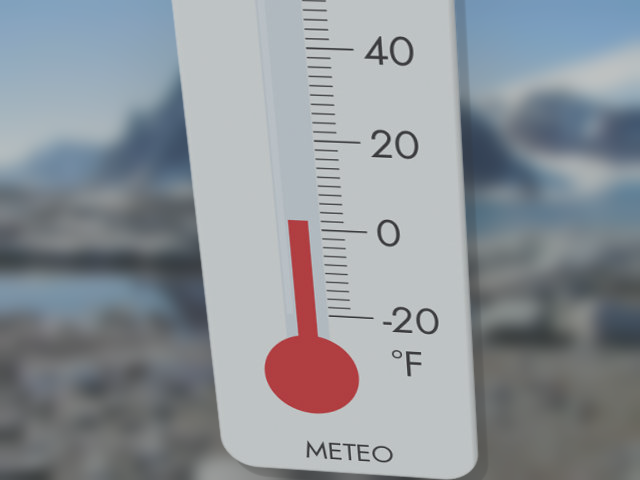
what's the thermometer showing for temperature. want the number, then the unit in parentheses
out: 2 (°F)
